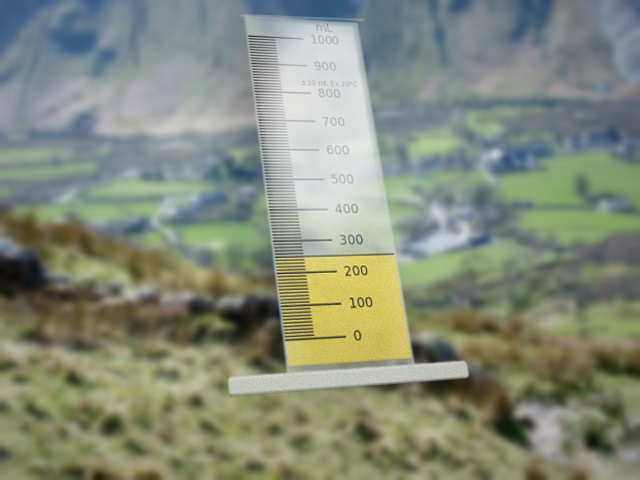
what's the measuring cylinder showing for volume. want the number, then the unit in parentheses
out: 250 (mL)
